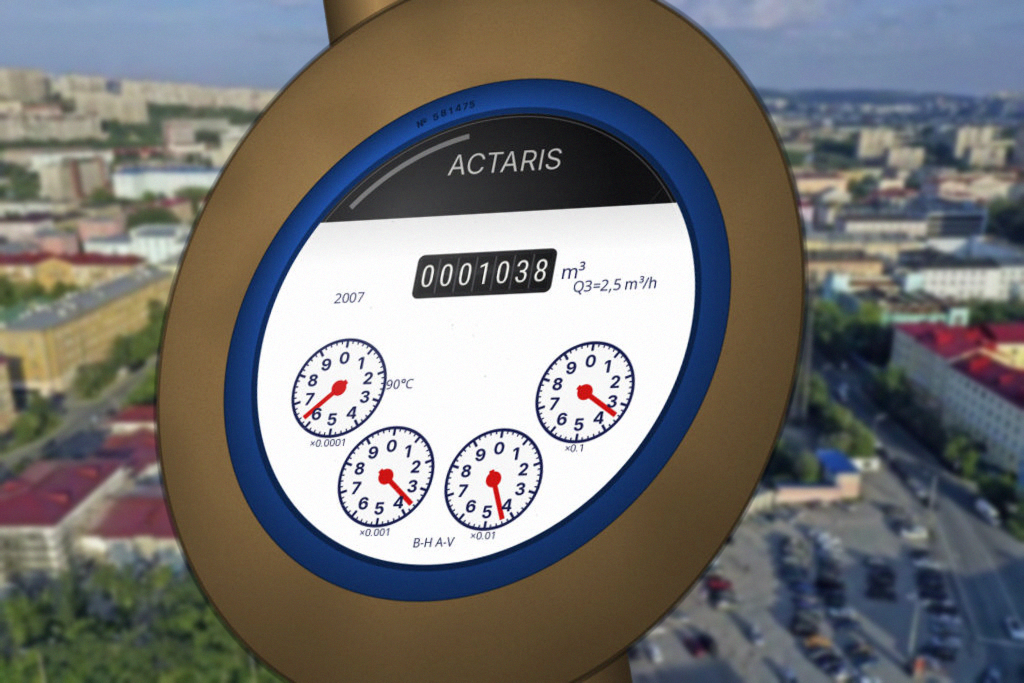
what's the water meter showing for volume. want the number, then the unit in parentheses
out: 1038.3436 (m³)
